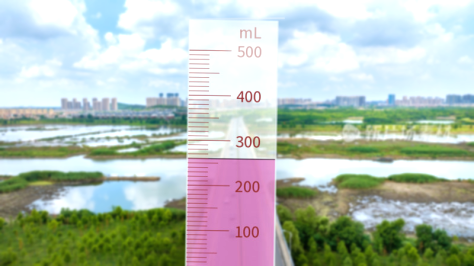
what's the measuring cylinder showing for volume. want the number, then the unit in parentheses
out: 260 (mL)
